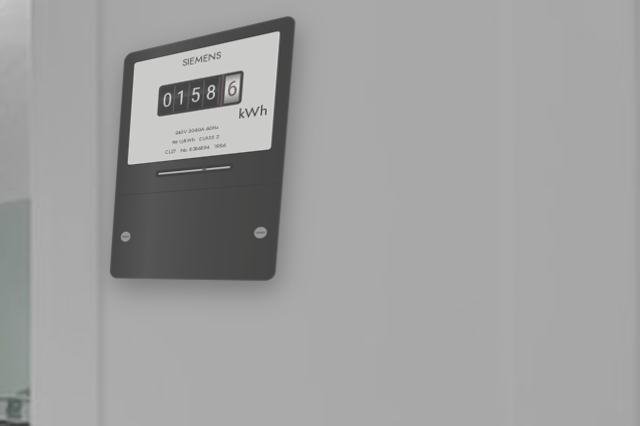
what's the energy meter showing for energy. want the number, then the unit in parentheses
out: 158.6 (kWh)
